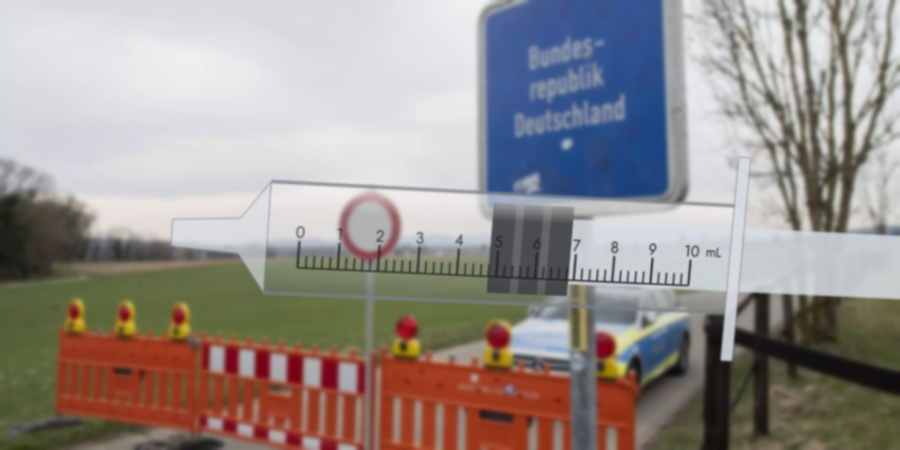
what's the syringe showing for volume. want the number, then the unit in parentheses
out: 4.8 (mL)
